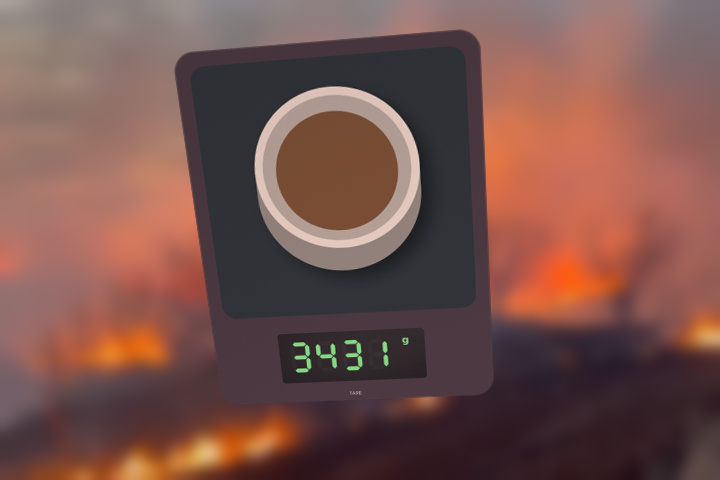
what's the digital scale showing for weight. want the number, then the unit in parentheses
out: 3431 (g)
